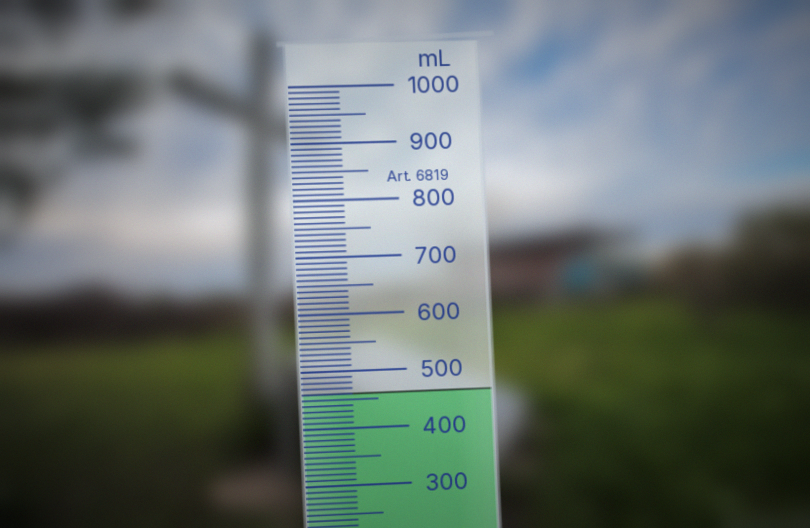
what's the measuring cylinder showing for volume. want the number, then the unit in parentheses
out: 460 (mL)
